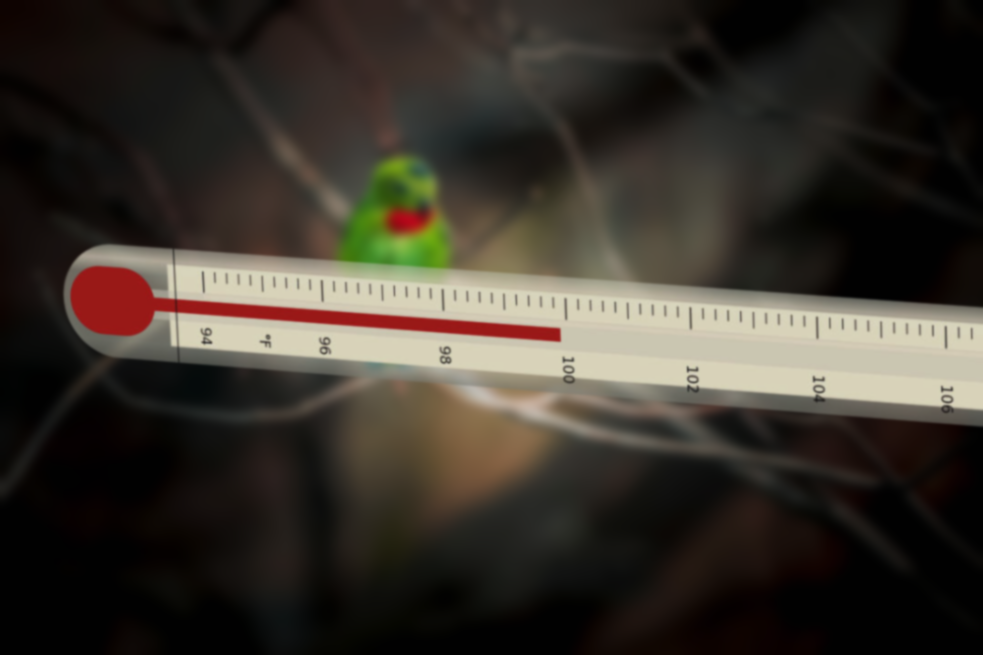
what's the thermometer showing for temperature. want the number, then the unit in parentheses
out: 99.9 (°F)
